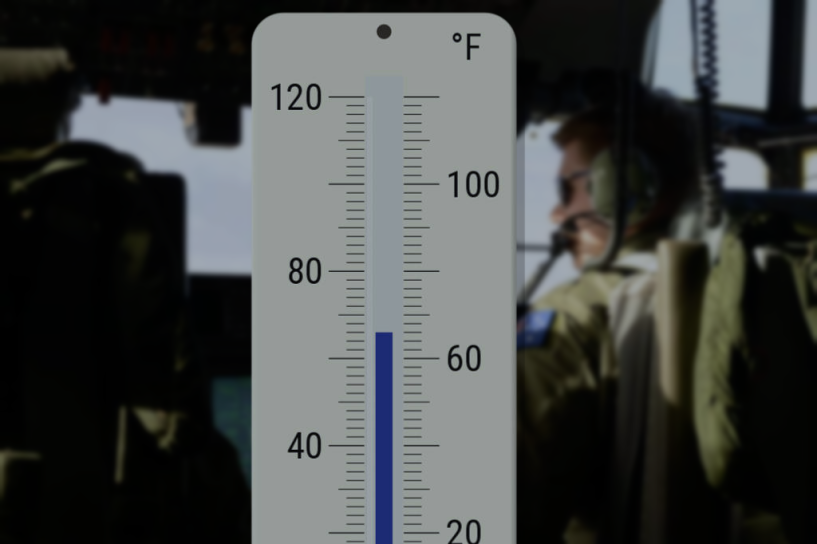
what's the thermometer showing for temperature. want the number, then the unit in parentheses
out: 66 (°F)
